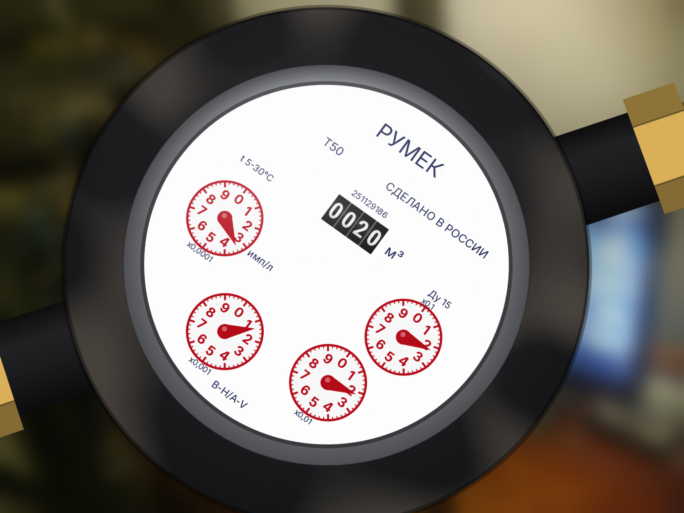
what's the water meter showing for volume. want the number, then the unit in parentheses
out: 20.2213 (m³)
